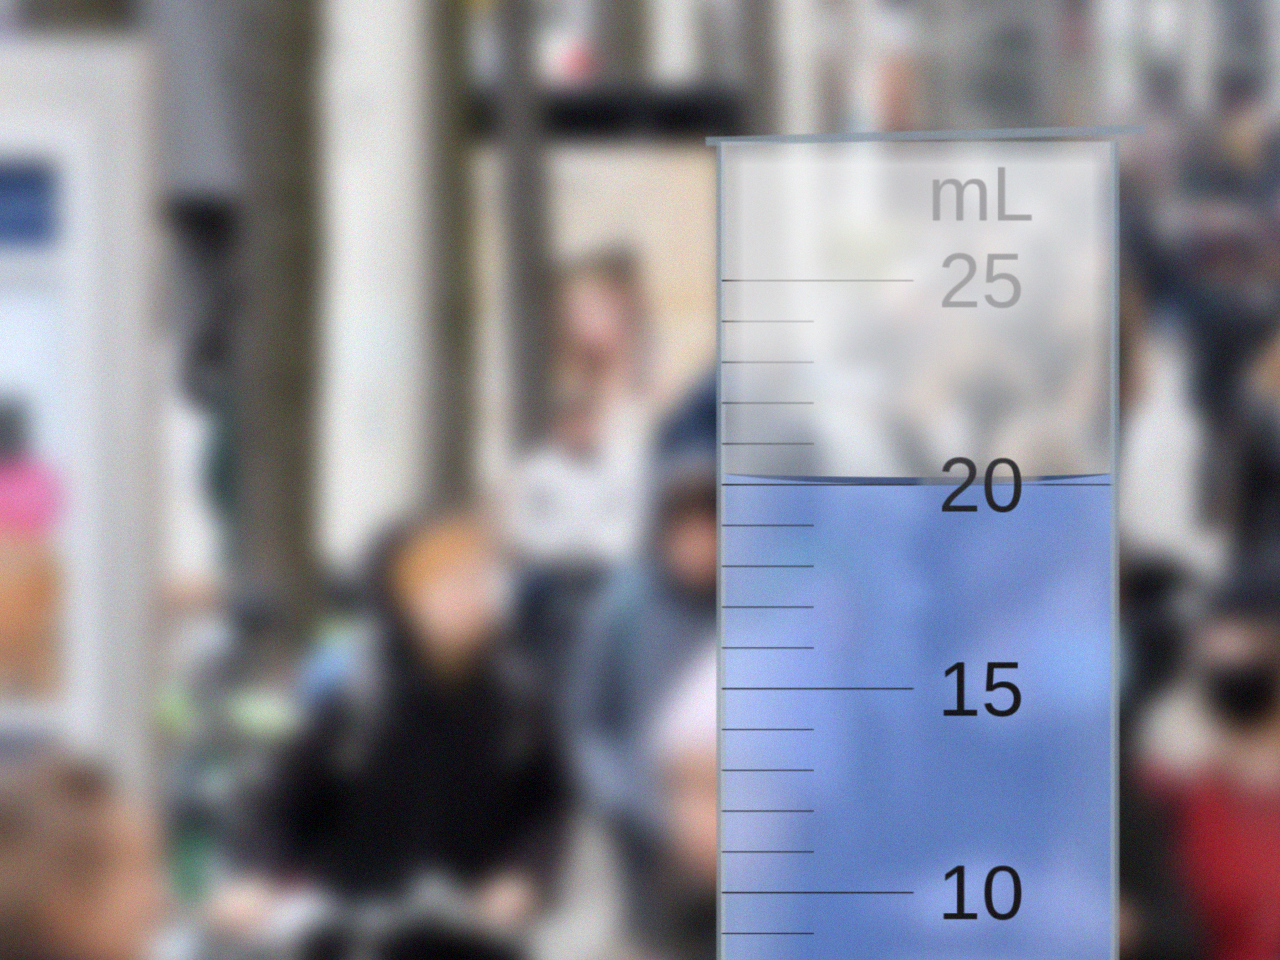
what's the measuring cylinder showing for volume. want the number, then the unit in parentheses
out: 20 (mL)
